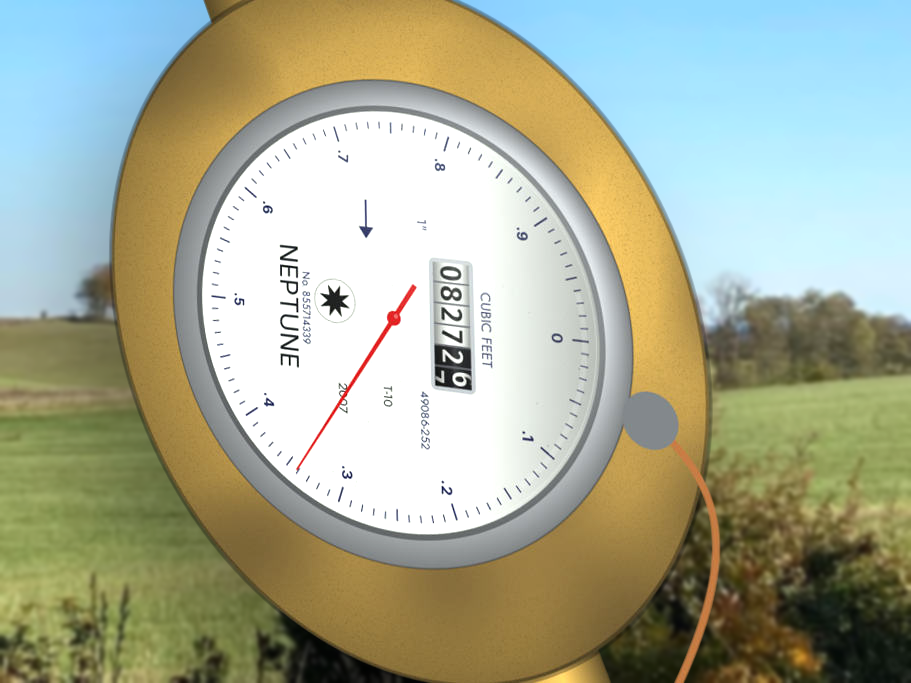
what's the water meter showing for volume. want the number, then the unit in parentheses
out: 82726.34 (ft³)
